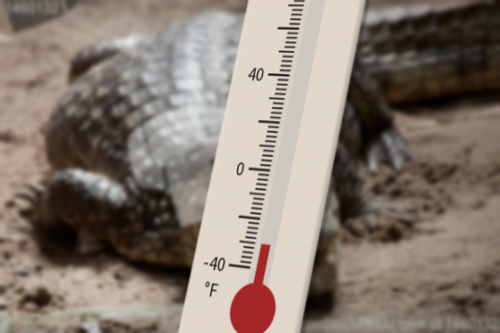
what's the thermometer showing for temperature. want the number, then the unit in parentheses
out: -30 (°F)
